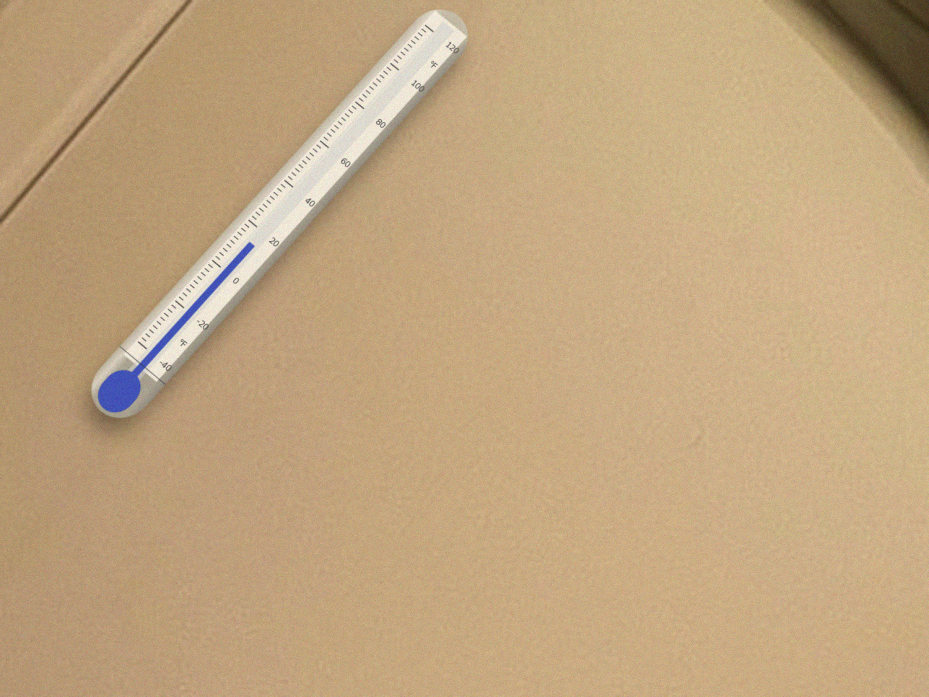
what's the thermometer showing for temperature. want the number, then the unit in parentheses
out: 14 (°F)
